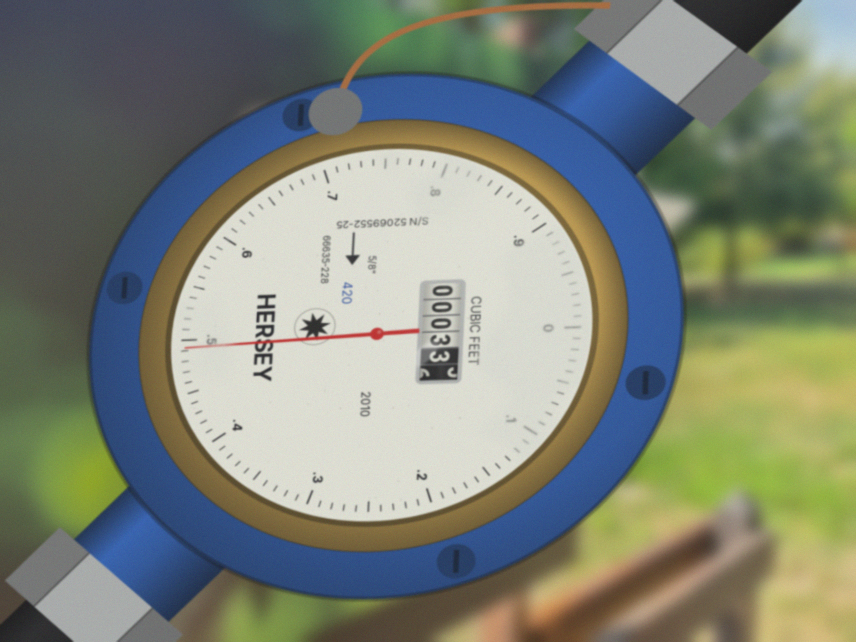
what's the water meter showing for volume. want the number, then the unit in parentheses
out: 335.49 (ft³)
